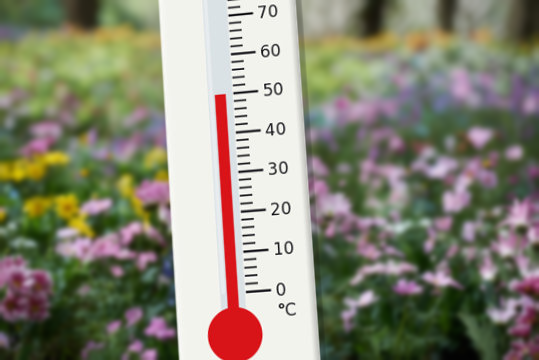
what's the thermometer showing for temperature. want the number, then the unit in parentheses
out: 50 (°C)
